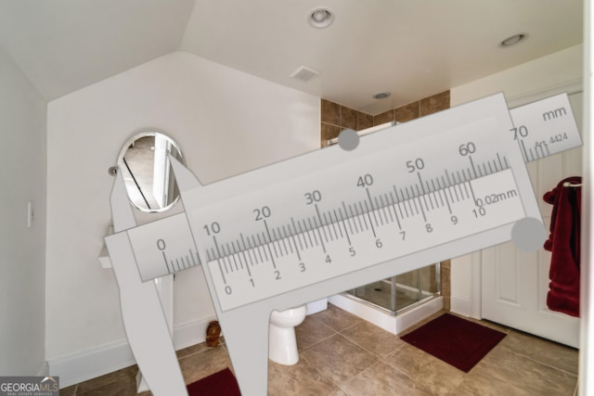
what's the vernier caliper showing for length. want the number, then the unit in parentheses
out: 9.5 (mm)
